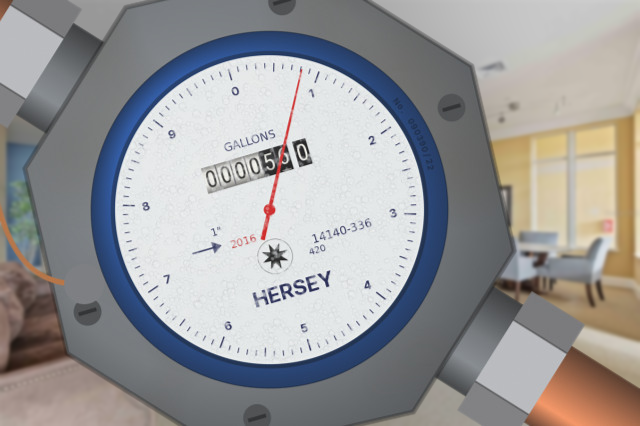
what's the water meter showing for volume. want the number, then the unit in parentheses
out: 560.8 (gal)
